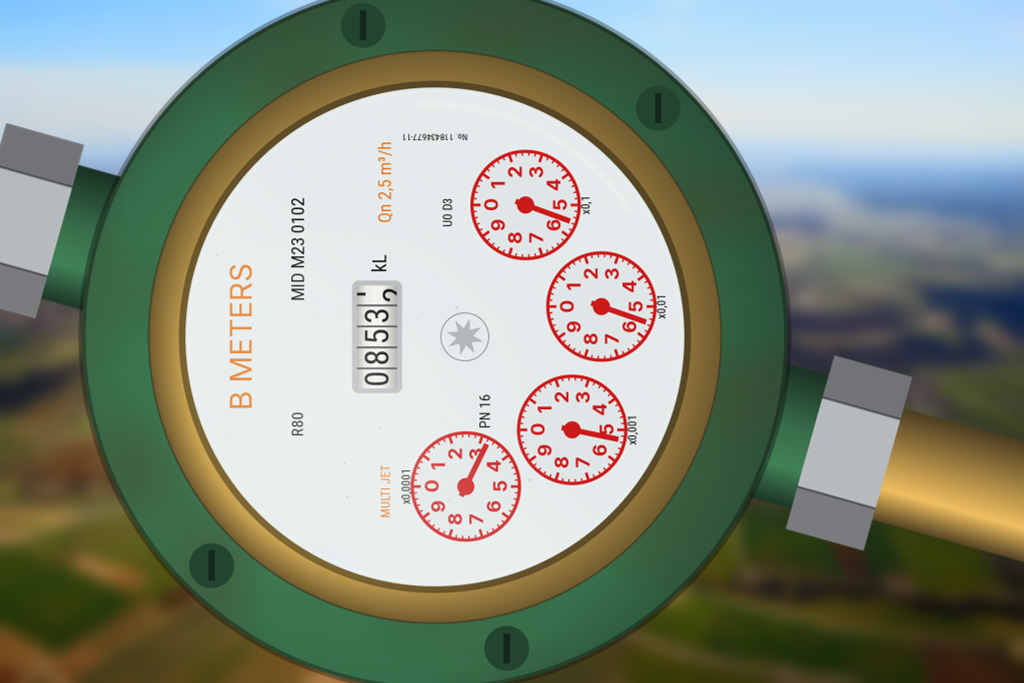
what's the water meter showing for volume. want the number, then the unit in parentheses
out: 8531.5553 (kL)
